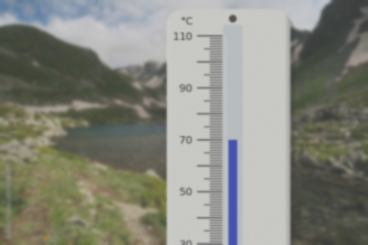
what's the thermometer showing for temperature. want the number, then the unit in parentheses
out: 70 (°C)
